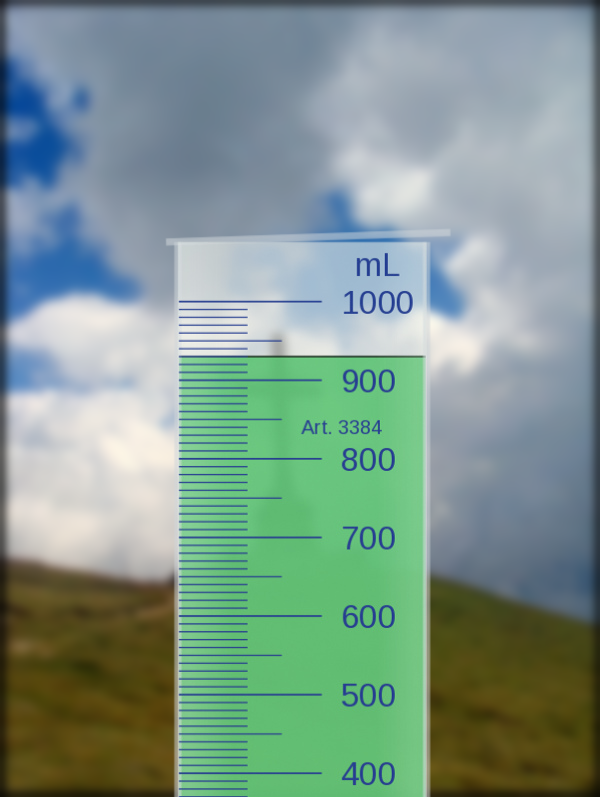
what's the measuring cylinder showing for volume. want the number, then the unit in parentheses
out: 930 (mL)
